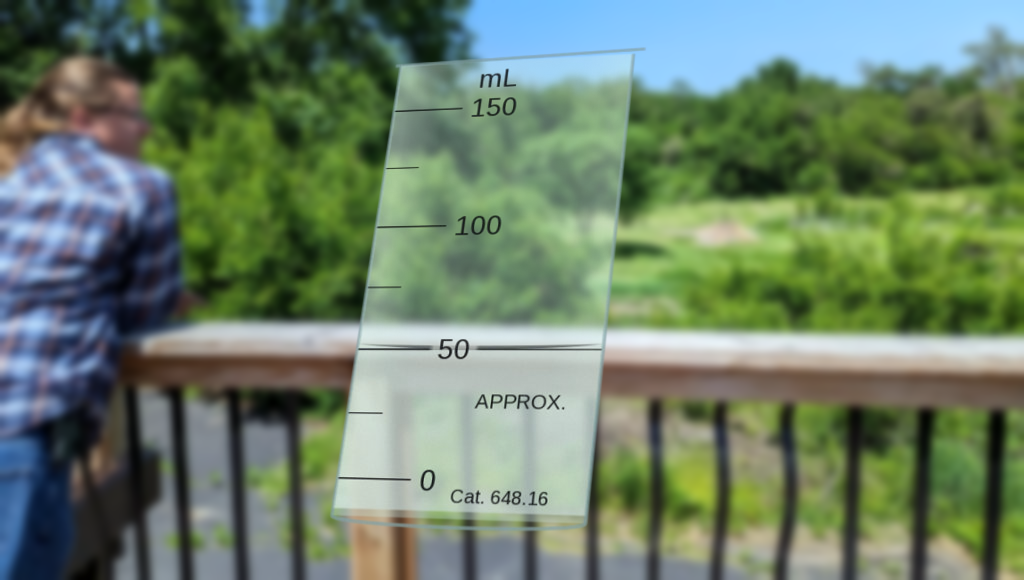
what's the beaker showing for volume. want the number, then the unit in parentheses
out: 50 (mL)
